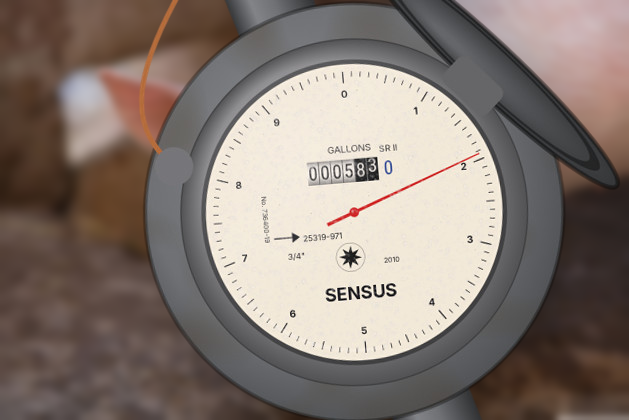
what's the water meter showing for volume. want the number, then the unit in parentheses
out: 5831.9 (gal)
